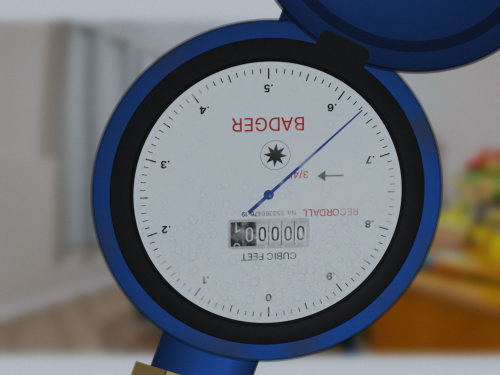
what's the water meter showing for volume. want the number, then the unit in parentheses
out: 0.63 (ft³)
